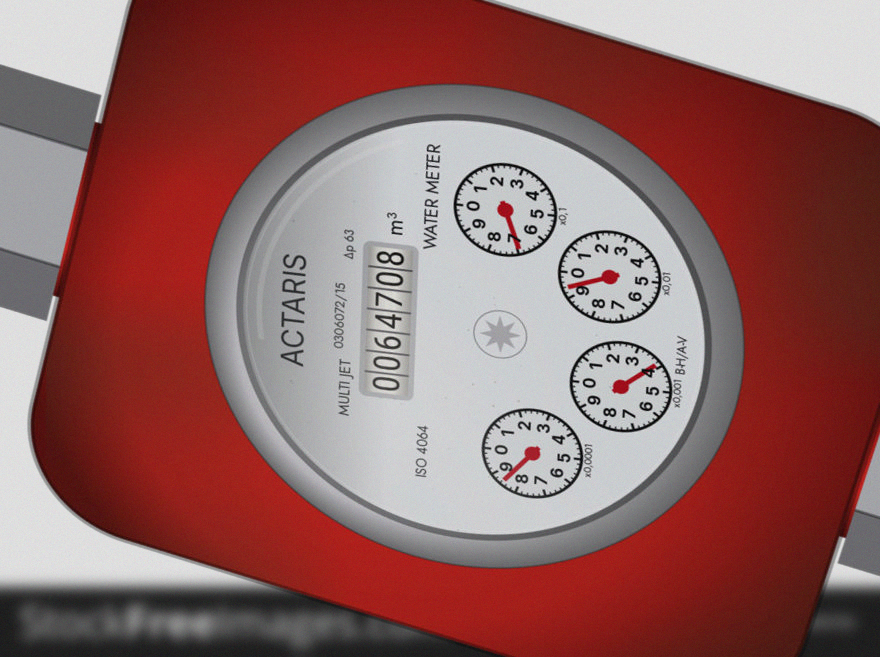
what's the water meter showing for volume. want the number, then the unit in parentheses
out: 64708.6938 (m³)
